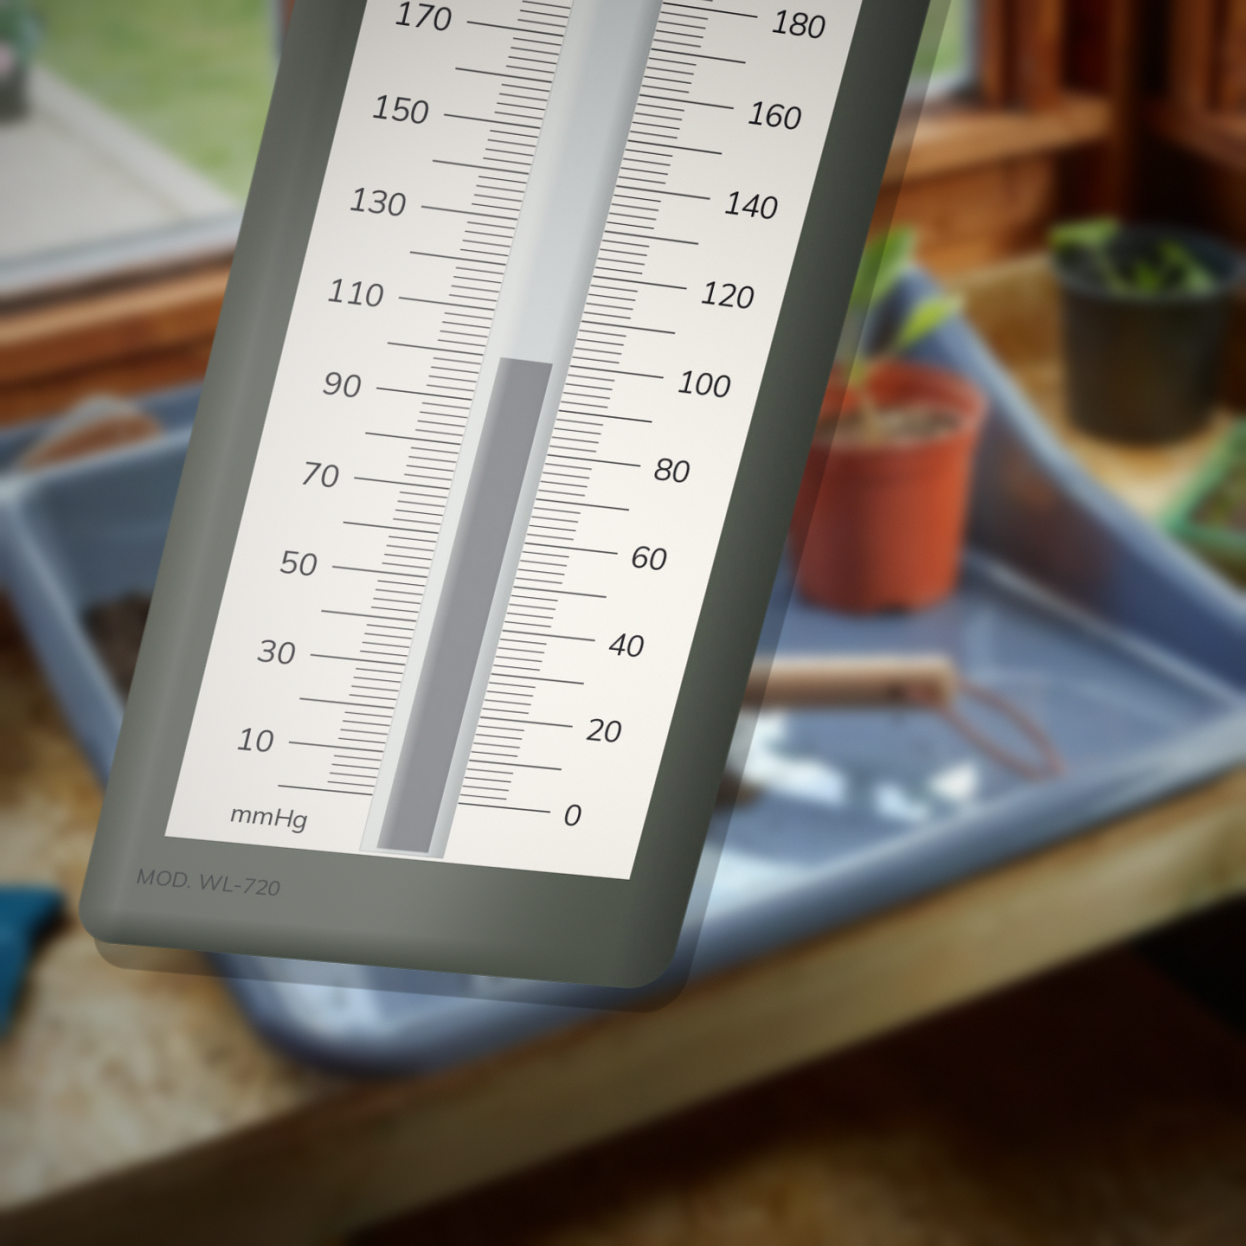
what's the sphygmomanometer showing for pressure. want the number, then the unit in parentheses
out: 100 (mmHg)
